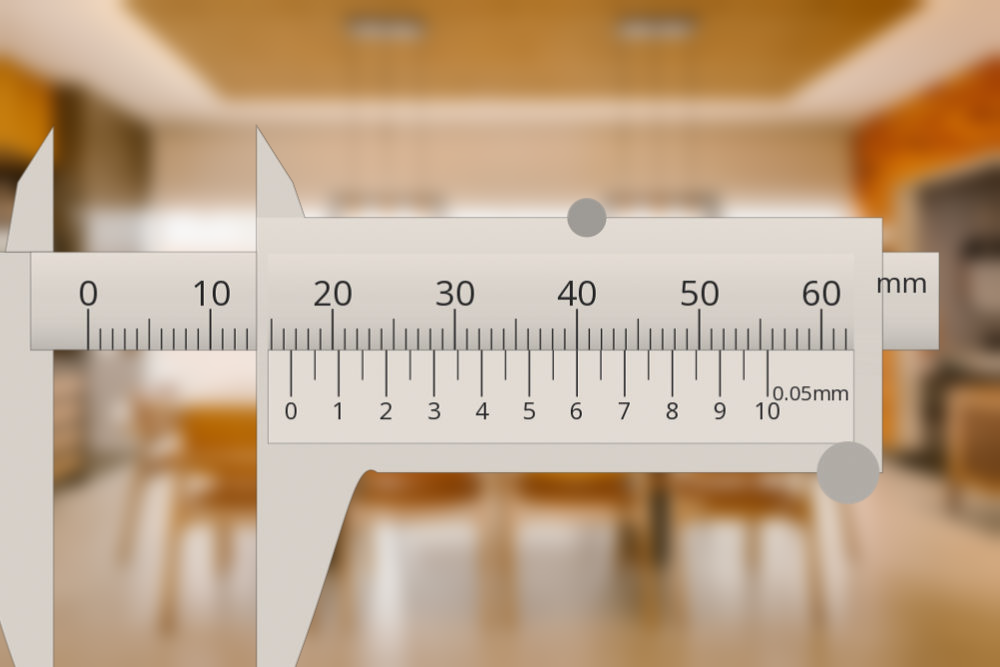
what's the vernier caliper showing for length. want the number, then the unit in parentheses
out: 16.6 (mm)
